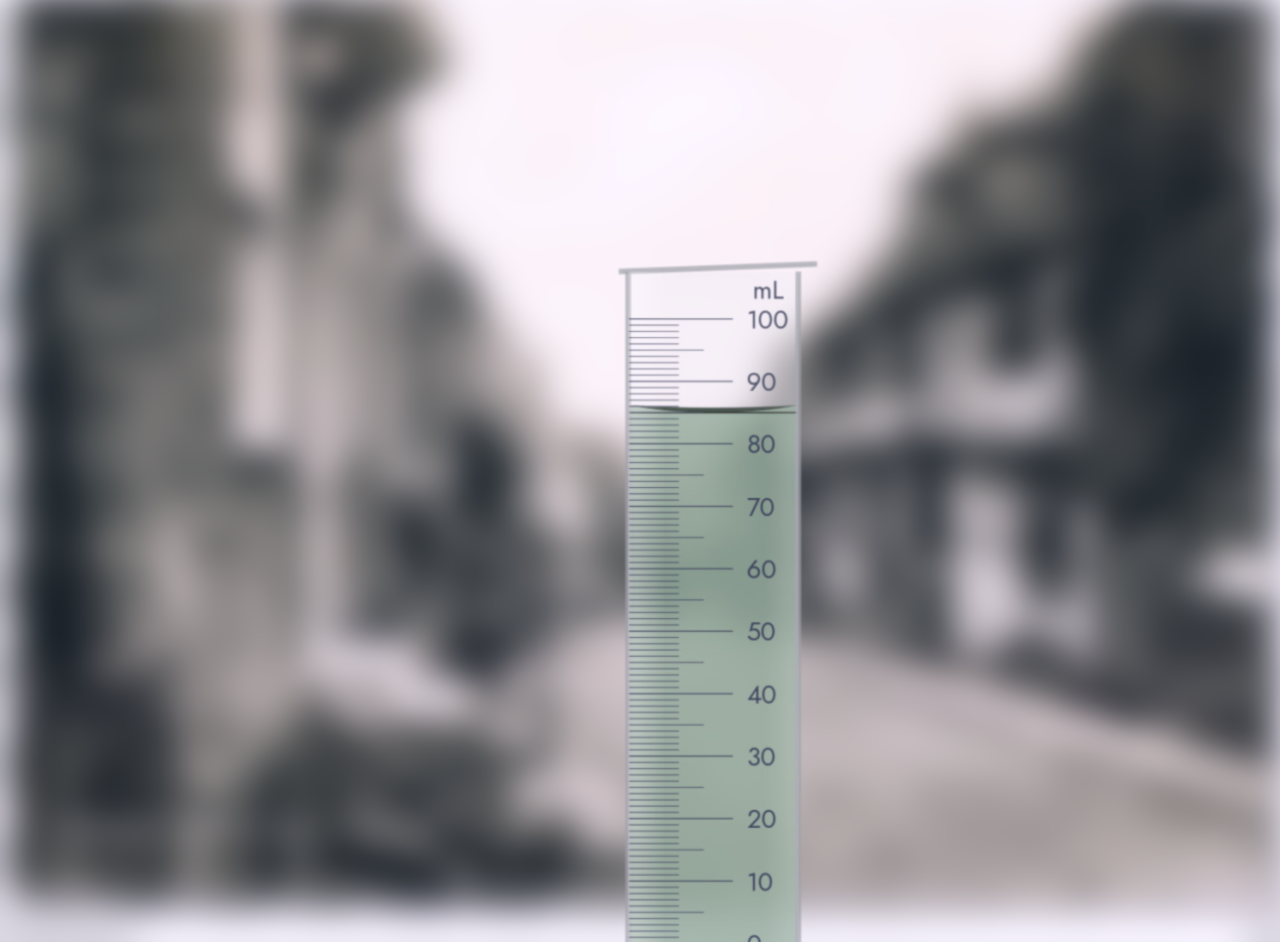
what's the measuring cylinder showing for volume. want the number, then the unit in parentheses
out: 85 (mL)
